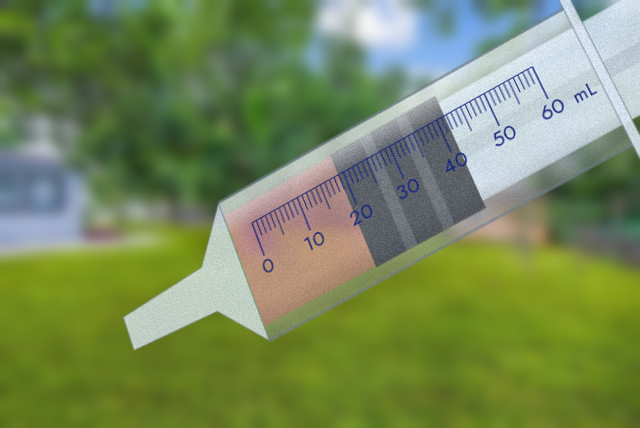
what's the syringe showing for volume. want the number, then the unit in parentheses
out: 19 (mL)
